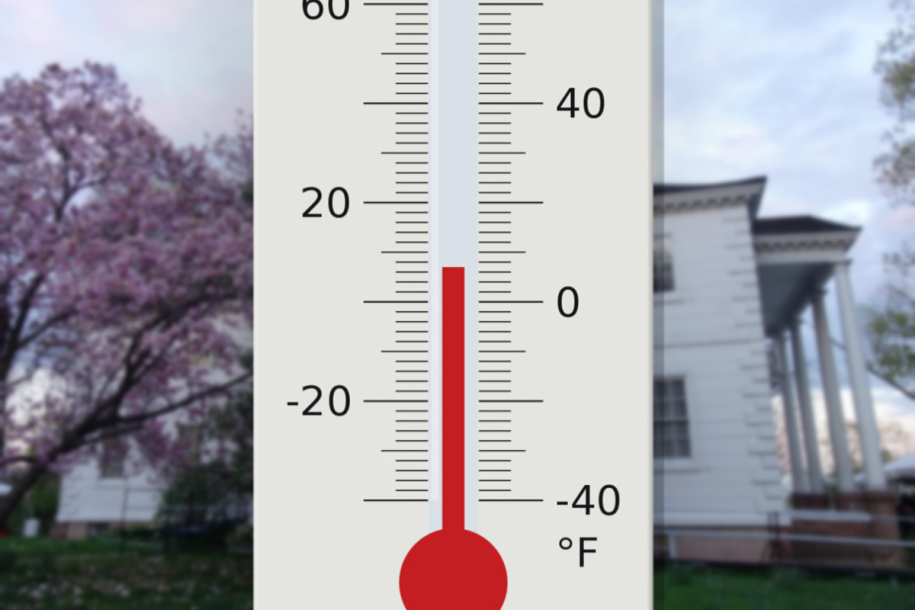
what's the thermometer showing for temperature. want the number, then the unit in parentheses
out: 7 (°F)
